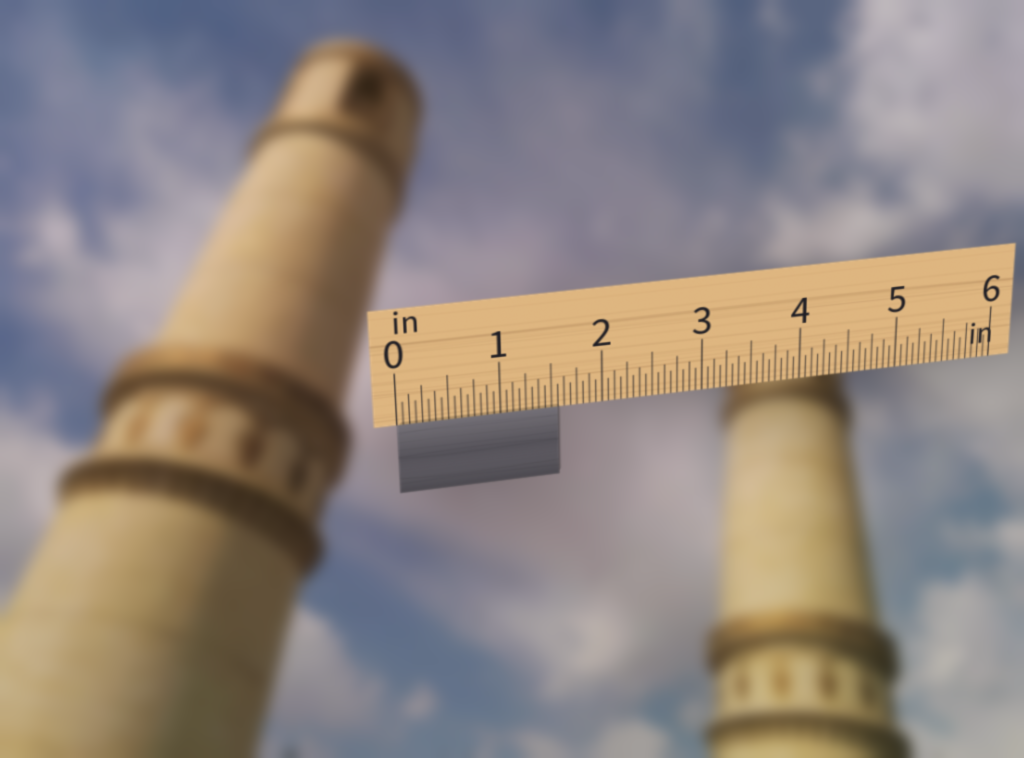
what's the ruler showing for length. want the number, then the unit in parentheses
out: 1.5625 (in)
